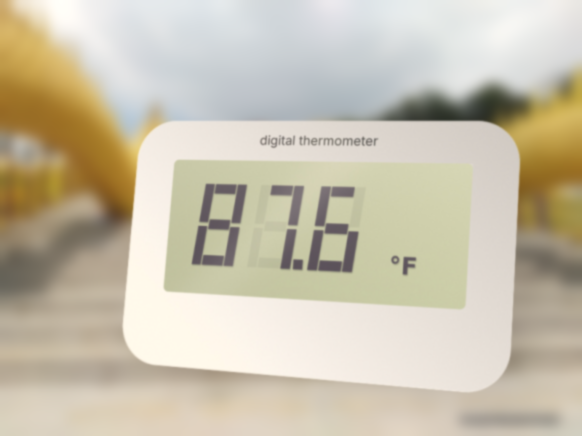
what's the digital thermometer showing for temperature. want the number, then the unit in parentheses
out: 87.6 (°F)
